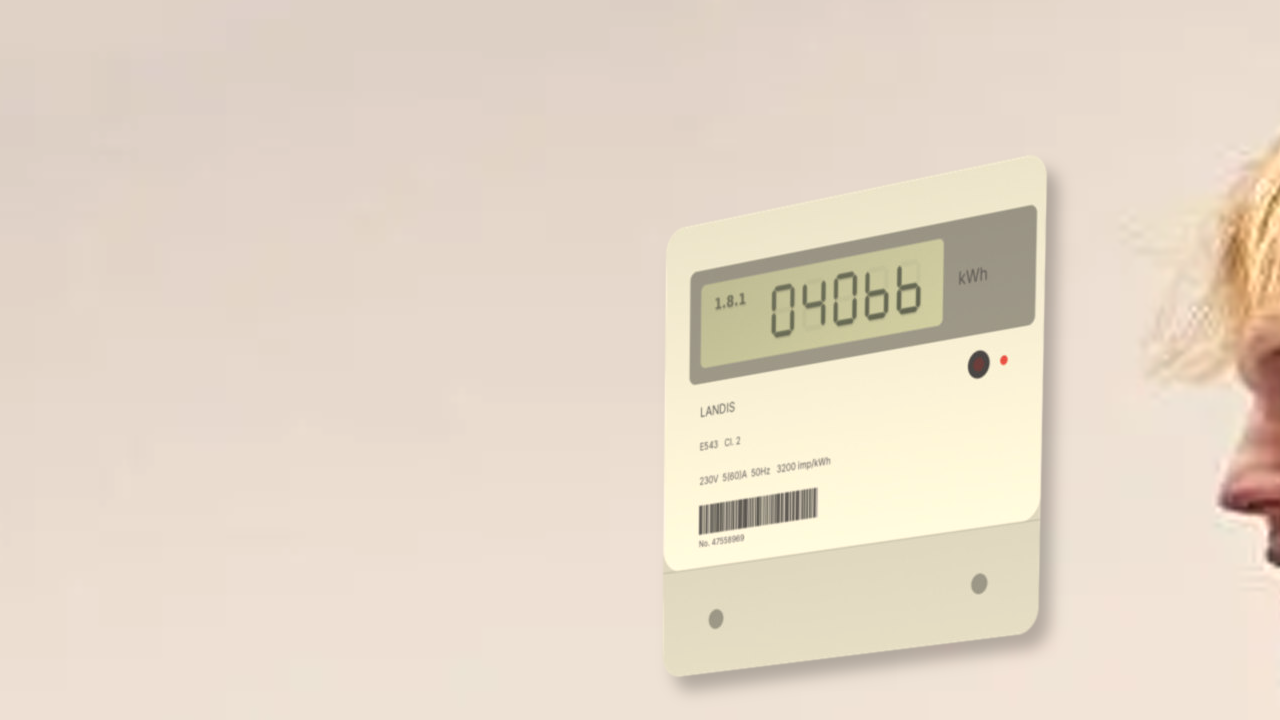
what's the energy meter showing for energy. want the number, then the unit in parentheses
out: 4066 (kWh)
